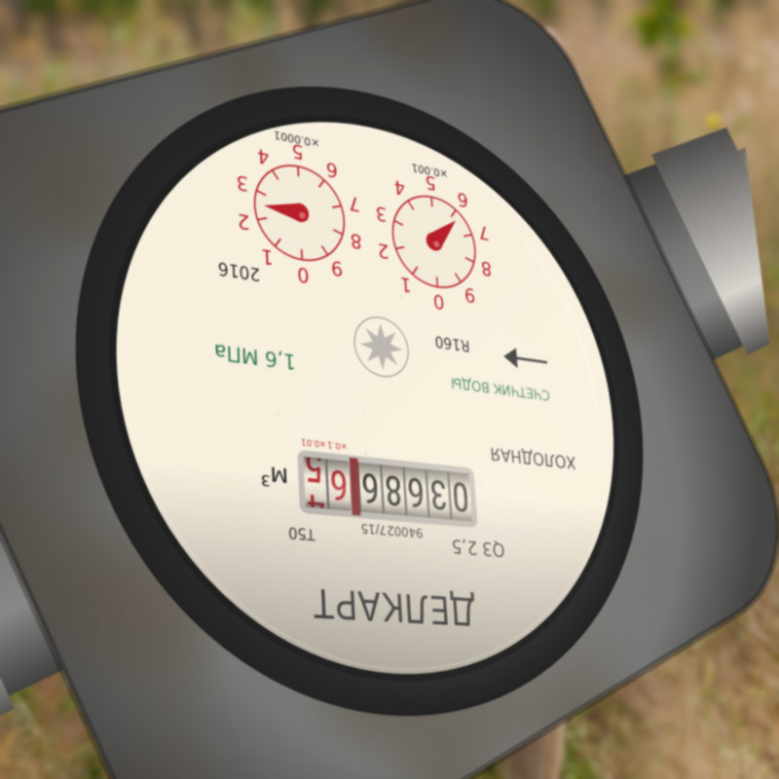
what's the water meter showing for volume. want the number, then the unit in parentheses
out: 3686.6462 (m³)
